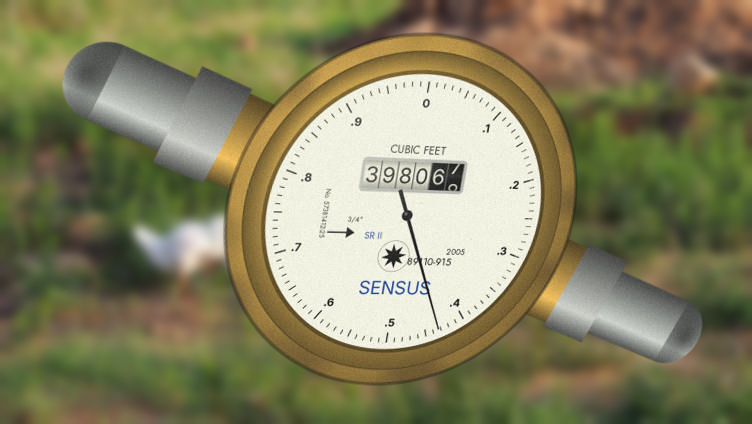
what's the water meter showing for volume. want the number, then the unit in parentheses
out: 398067.43 (ft³)
